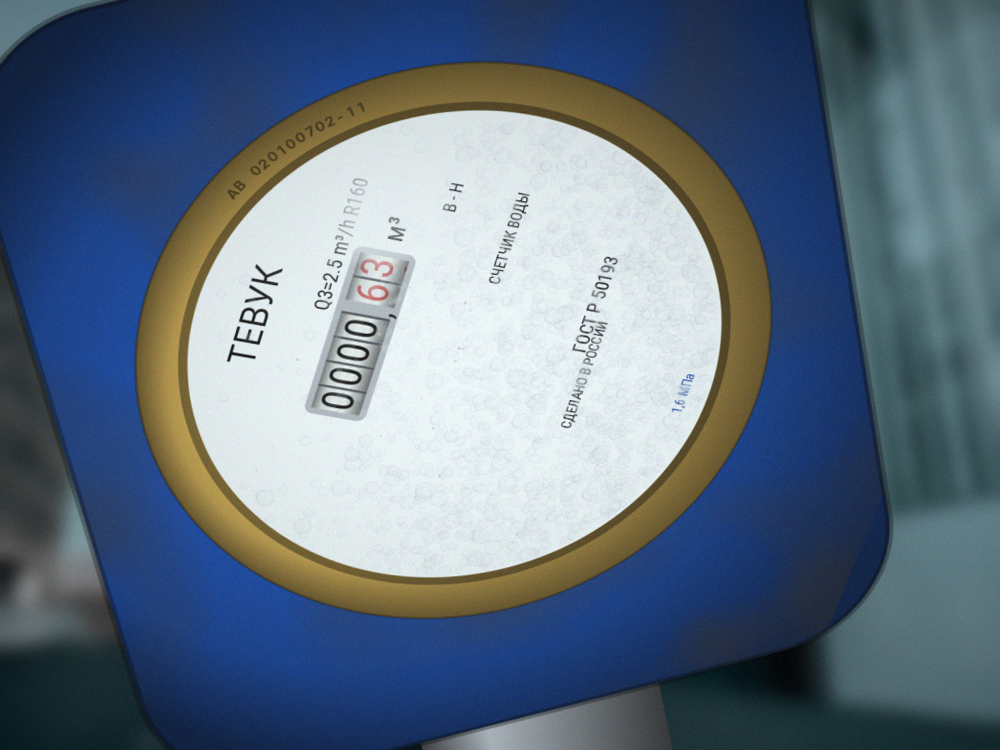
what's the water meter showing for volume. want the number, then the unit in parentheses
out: 0.63 (m³)
